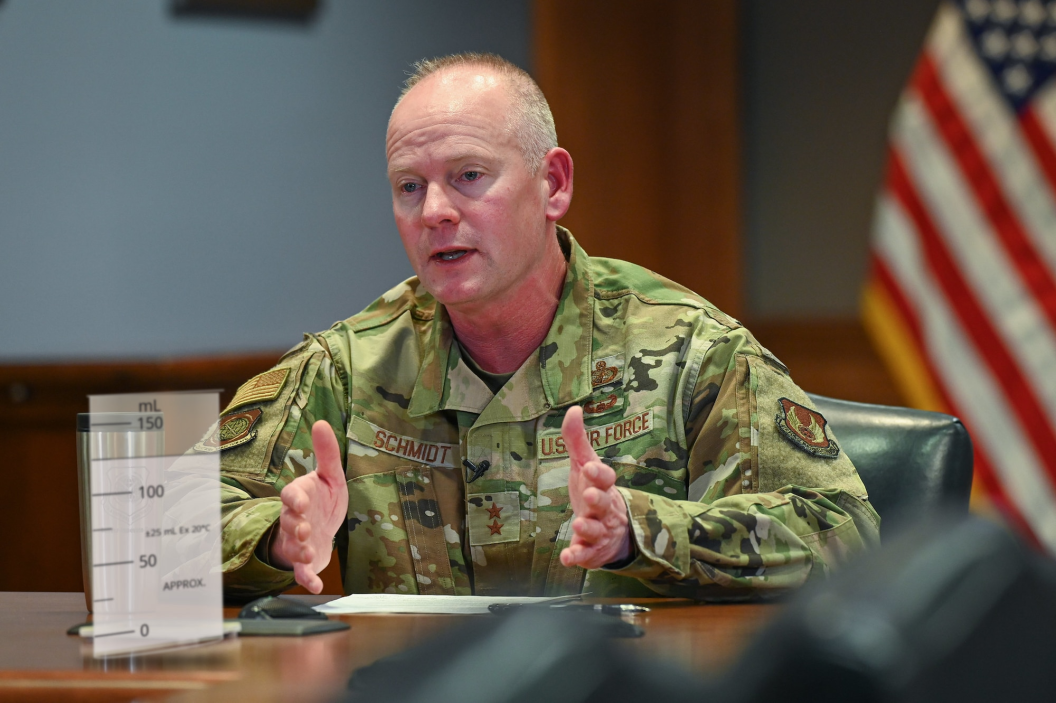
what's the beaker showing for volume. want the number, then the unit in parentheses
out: 125 (mL)
